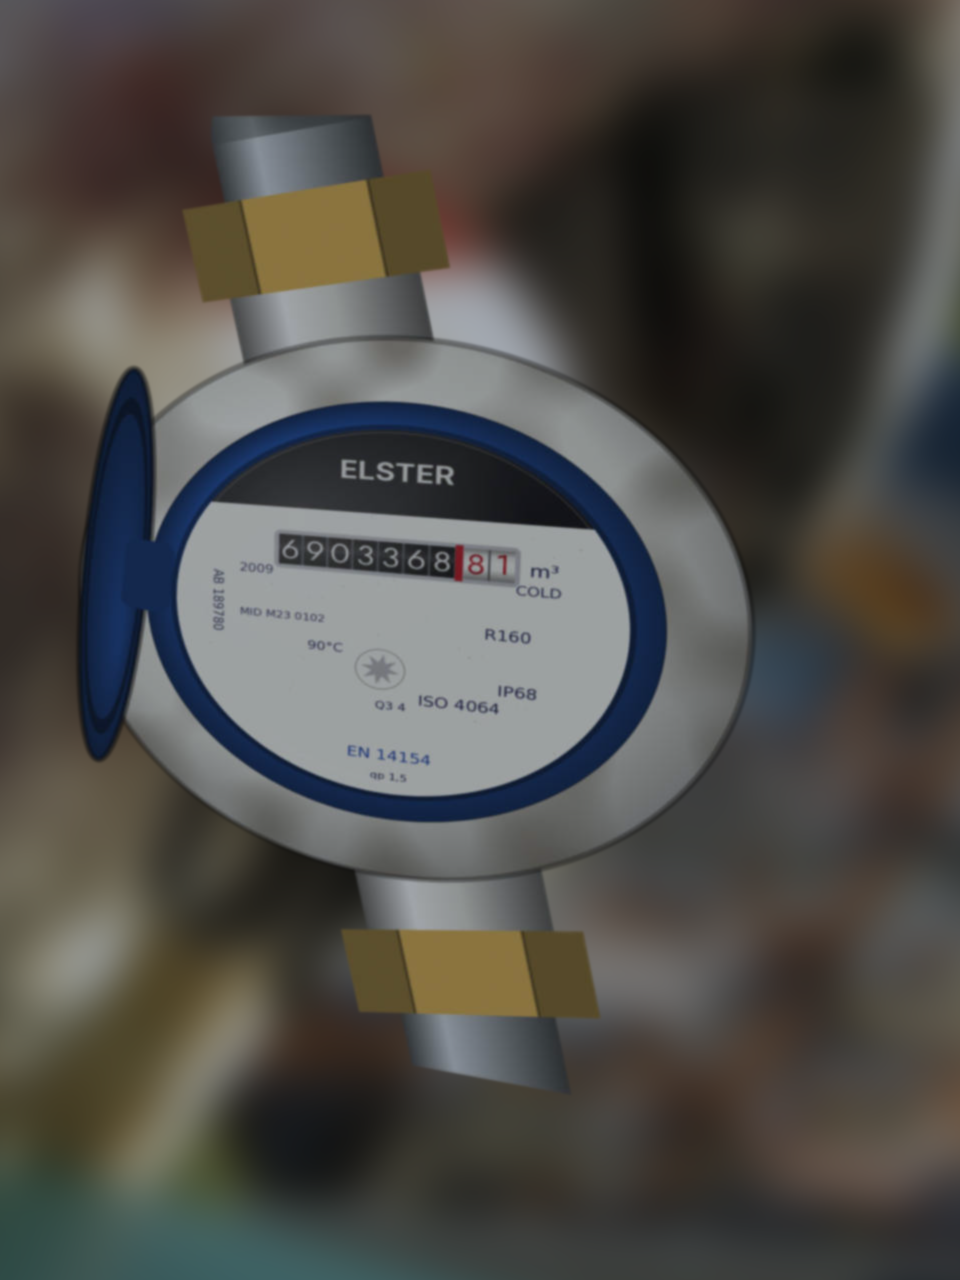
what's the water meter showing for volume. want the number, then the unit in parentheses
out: 6903368.81 (m³)
